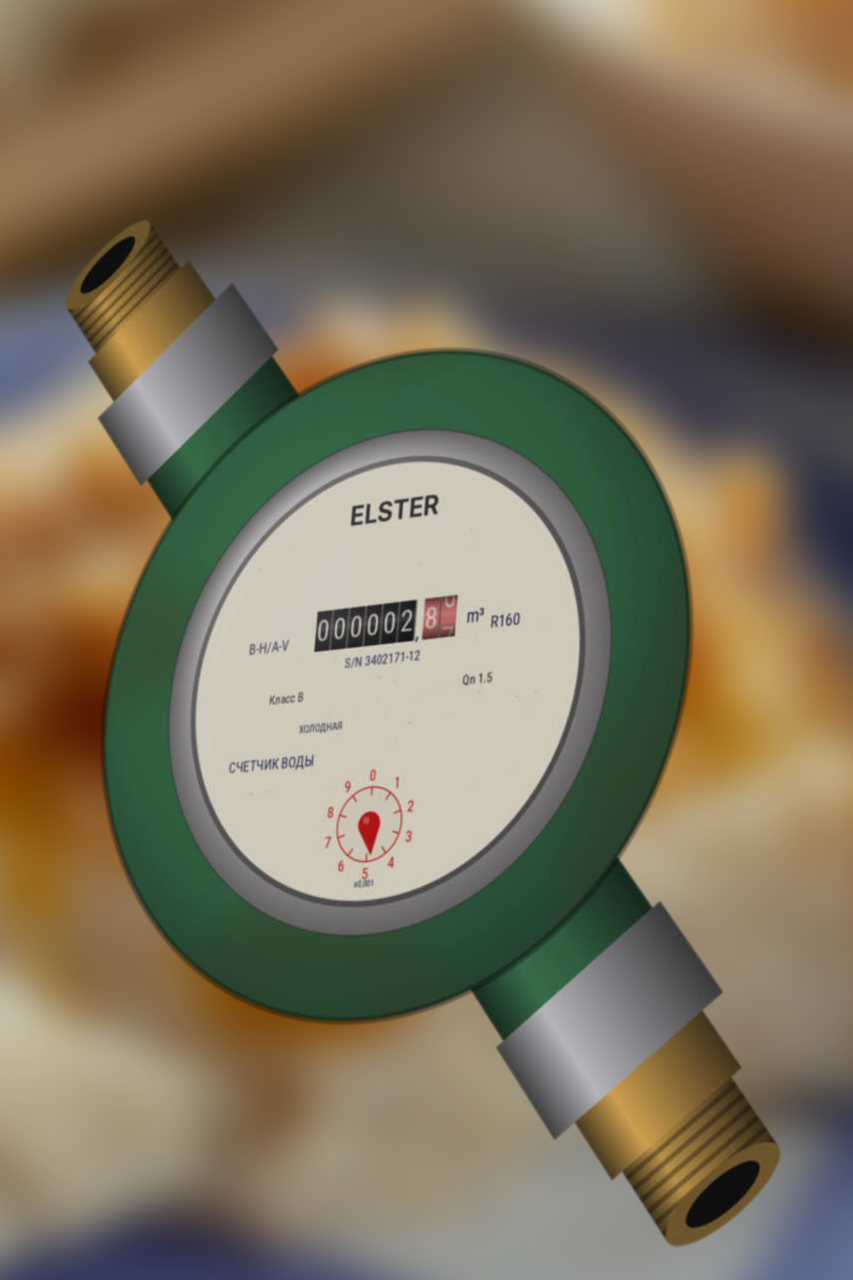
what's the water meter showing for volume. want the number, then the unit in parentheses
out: 2.864 (m³)
